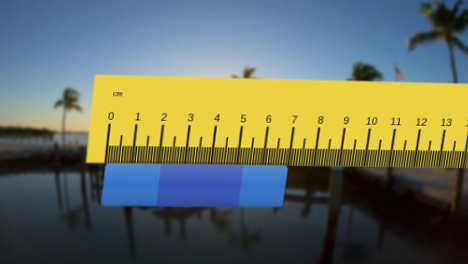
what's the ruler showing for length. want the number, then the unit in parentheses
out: 7 (cm)
